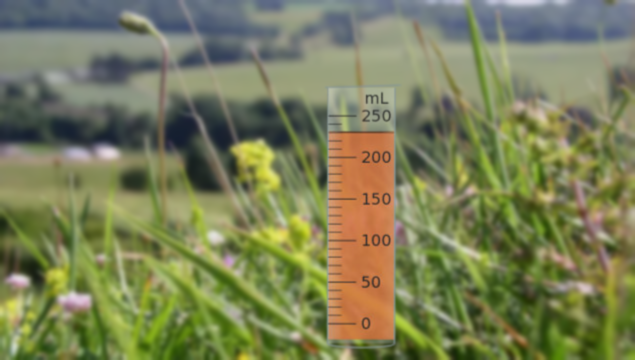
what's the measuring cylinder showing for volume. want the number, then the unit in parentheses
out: 230 (mL)
